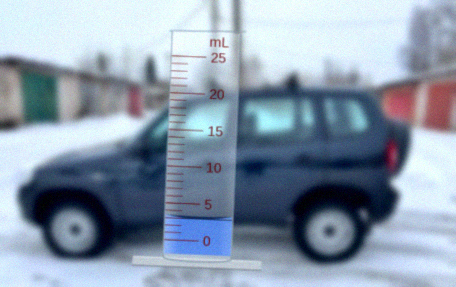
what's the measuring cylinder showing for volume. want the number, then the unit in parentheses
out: 3 (mL)
